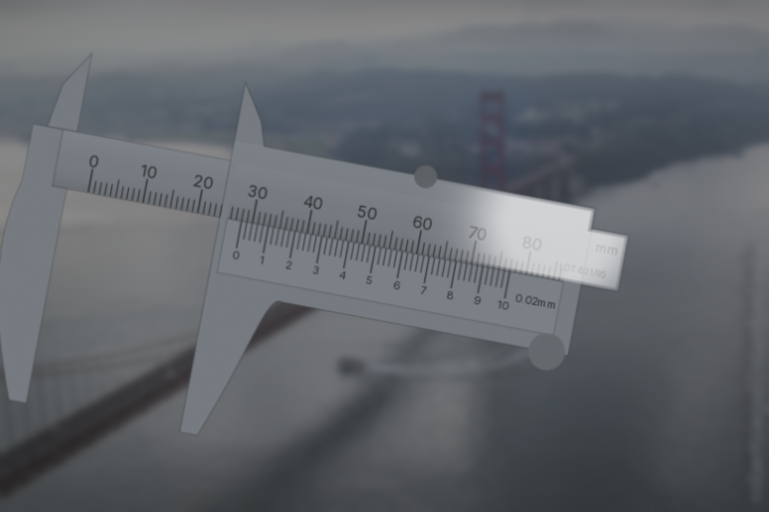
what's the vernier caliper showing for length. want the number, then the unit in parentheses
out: 28.0 (mm)
